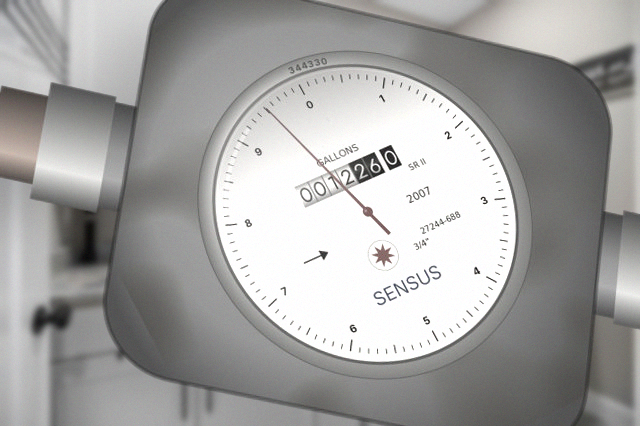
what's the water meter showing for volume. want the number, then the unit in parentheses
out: 12259.5 (gal)
